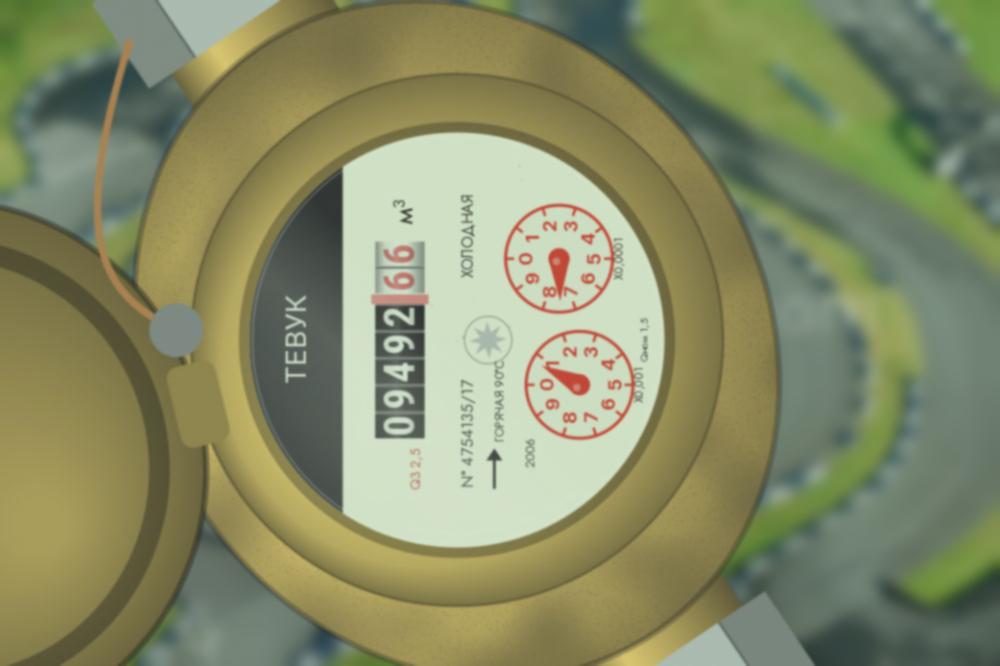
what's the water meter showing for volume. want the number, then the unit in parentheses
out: 9492.6607 (m³)
